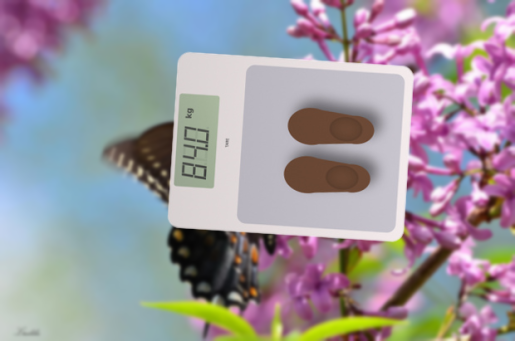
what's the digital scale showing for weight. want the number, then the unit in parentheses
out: 84.0 (kg)
